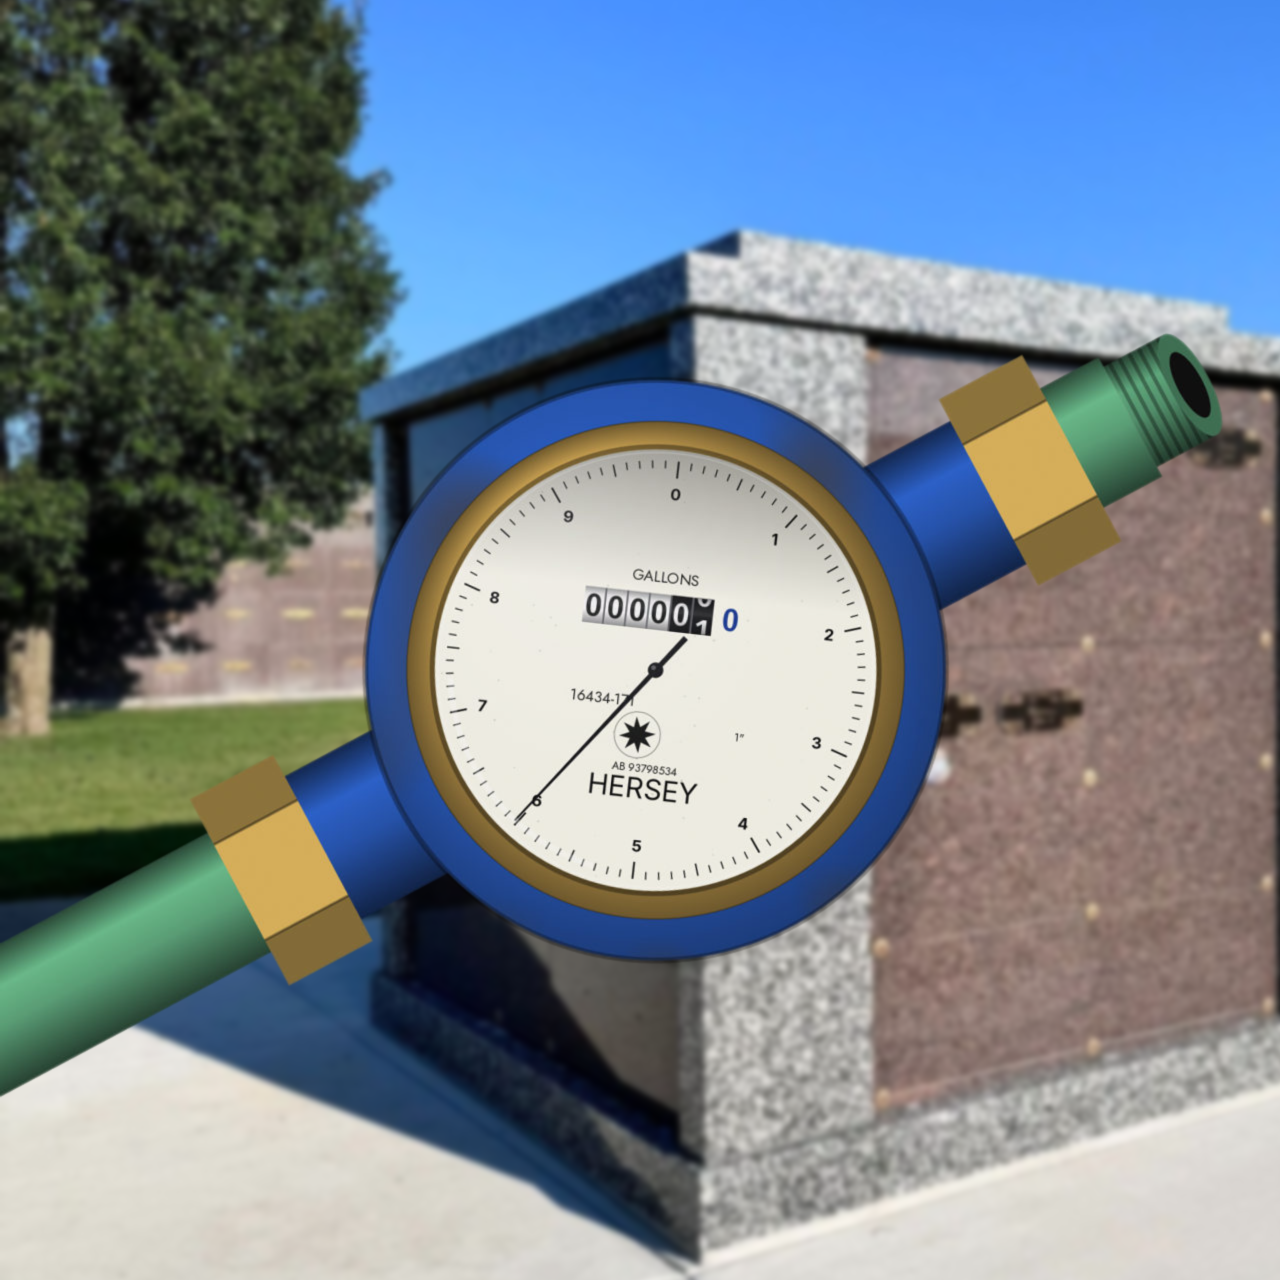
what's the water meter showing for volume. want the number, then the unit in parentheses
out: 6.0 (gal)
